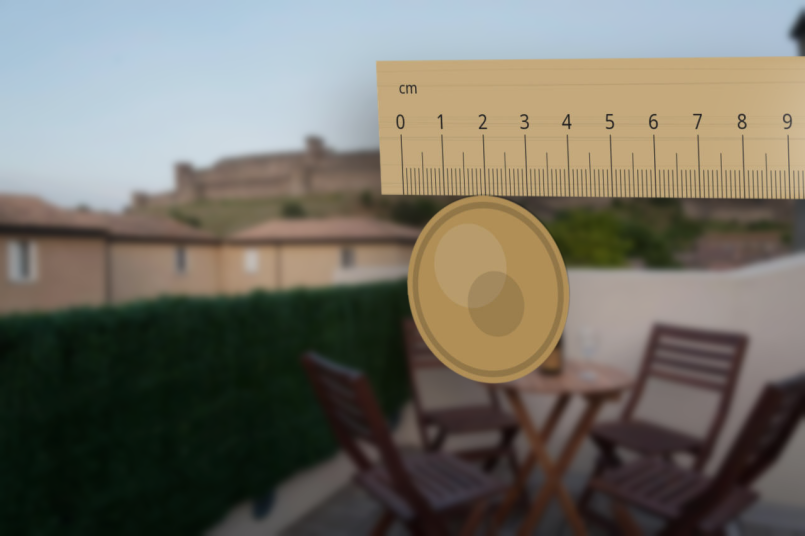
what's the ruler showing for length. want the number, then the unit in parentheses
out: 3.9 (cm)
